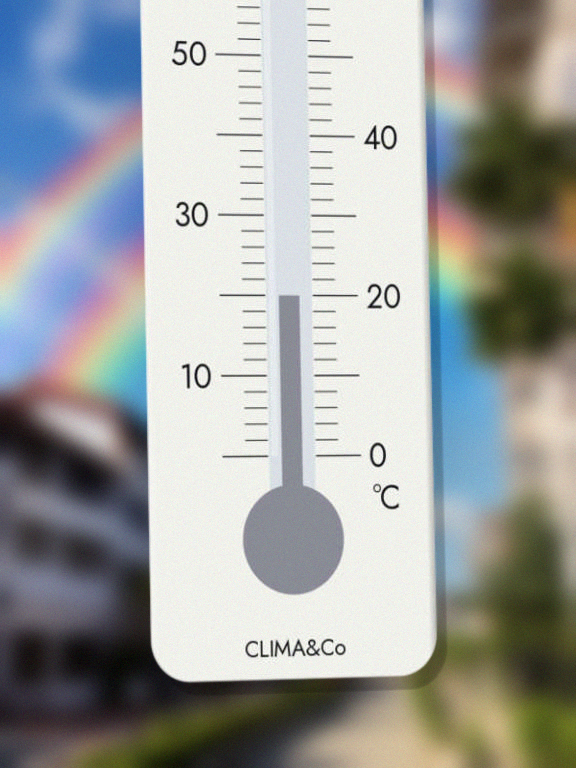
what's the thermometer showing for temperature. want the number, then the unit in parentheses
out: 20 (°C)
